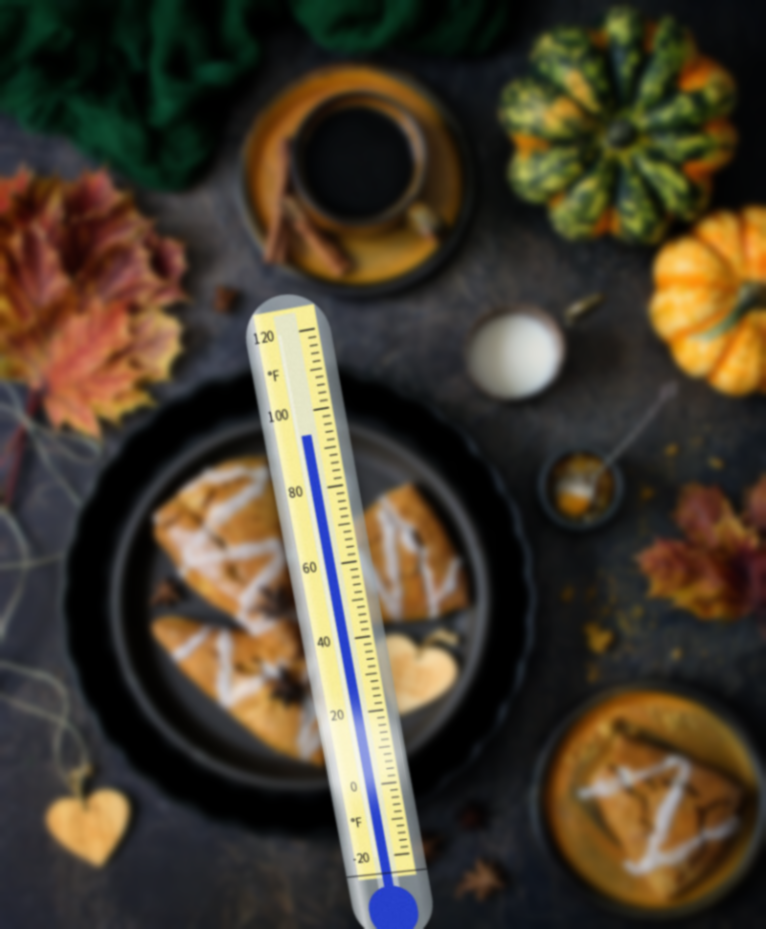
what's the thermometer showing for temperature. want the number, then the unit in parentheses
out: 94 (°F)
